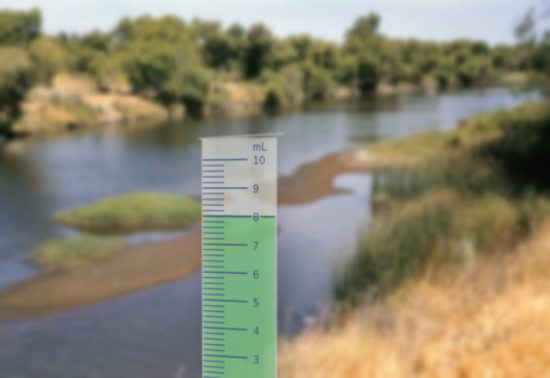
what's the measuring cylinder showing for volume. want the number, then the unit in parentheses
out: 8 (mL)
